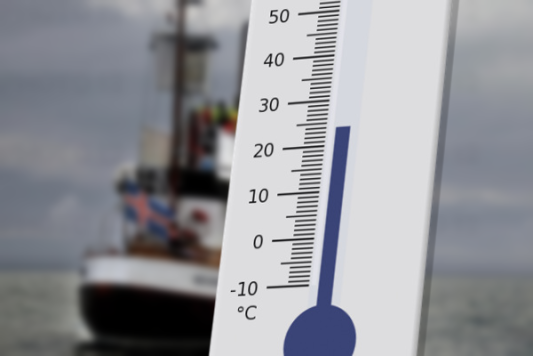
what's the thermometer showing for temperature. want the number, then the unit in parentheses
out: 24 (°C)
